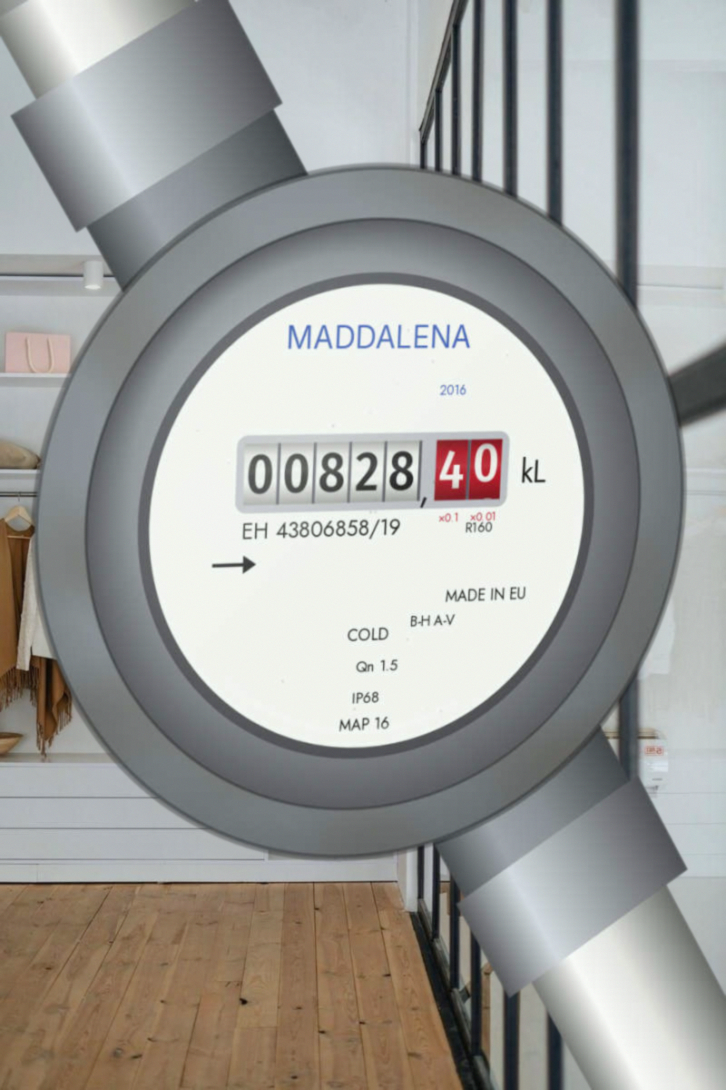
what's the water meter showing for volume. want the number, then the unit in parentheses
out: 828.40 (kL)
